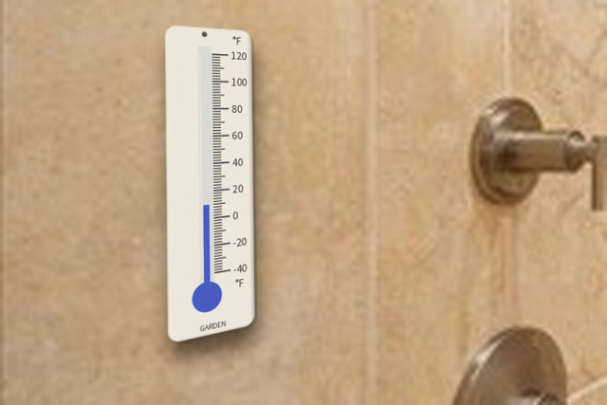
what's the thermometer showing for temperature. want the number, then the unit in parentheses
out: 10 (°F)
